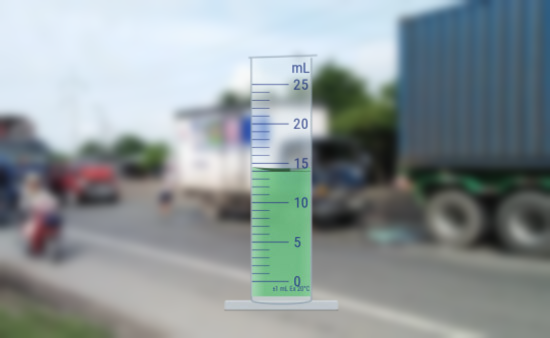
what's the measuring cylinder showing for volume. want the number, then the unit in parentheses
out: 14 (mL)
